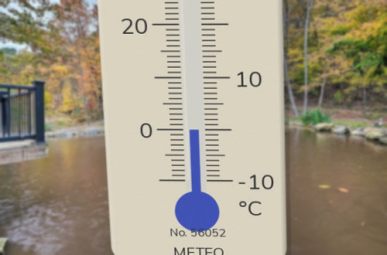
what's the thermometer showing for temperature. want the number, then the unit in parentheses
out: 0 (°C)
